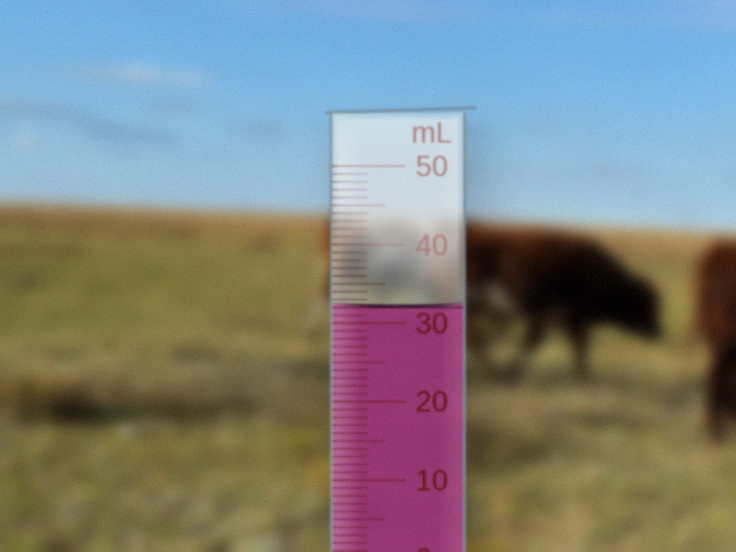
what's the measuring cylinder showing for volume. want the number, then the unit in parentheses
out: 32 (mL)
